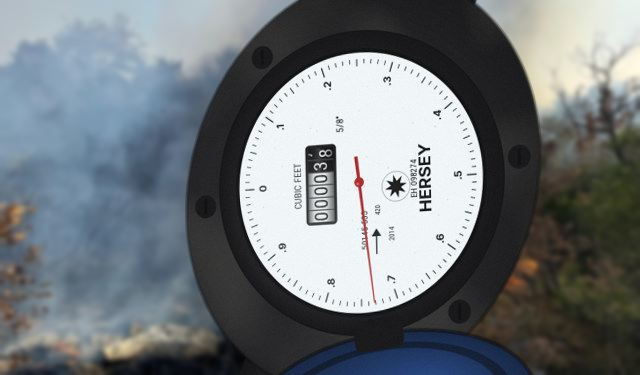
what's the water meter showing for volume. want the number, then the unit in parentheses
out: 37.73 (ft³)
